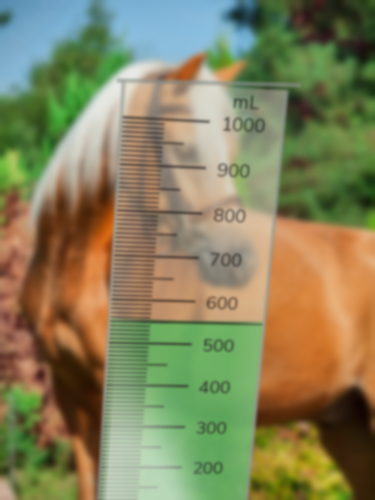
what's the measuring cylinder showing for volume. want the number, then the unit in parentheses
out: 550 (mL)
